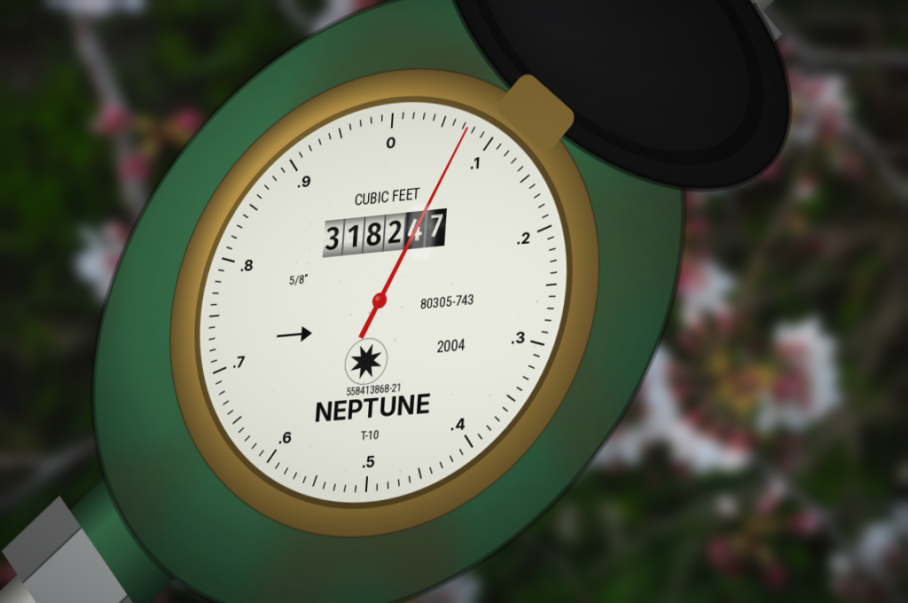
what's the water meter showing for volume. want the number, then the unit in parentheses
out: 318247.07 (ft³)
